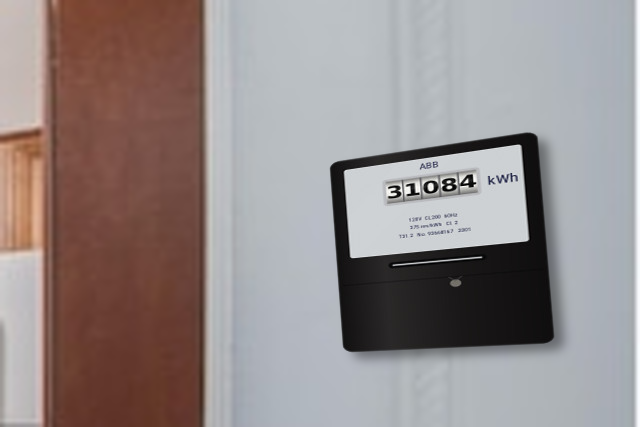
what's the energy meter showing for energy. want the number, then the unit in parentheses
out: 31084 (kWh)
